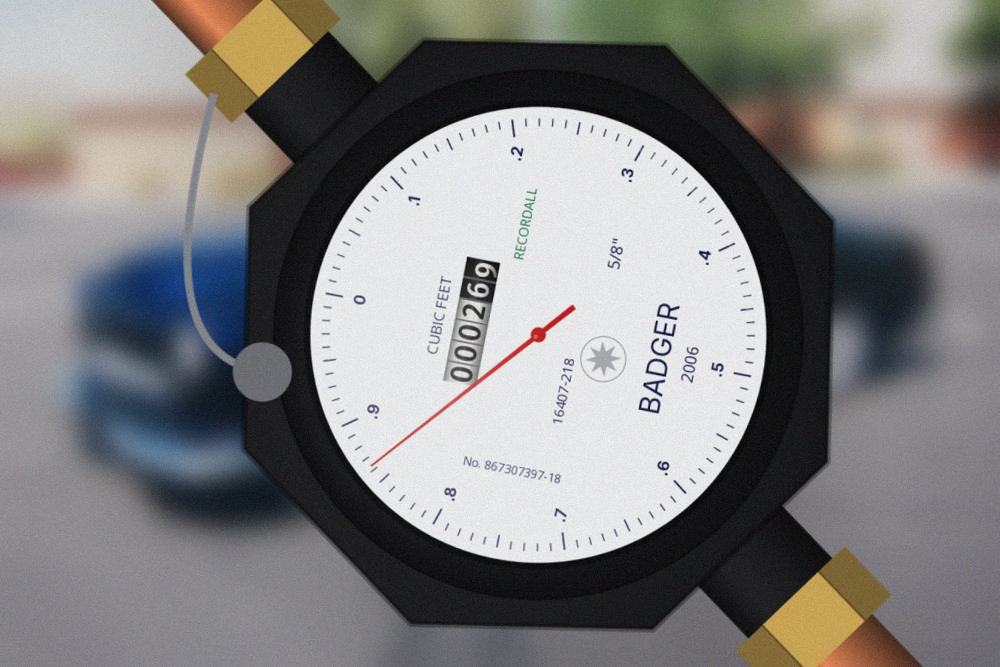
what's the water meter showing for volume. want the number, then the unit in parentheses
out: 268.86 (ft³)
